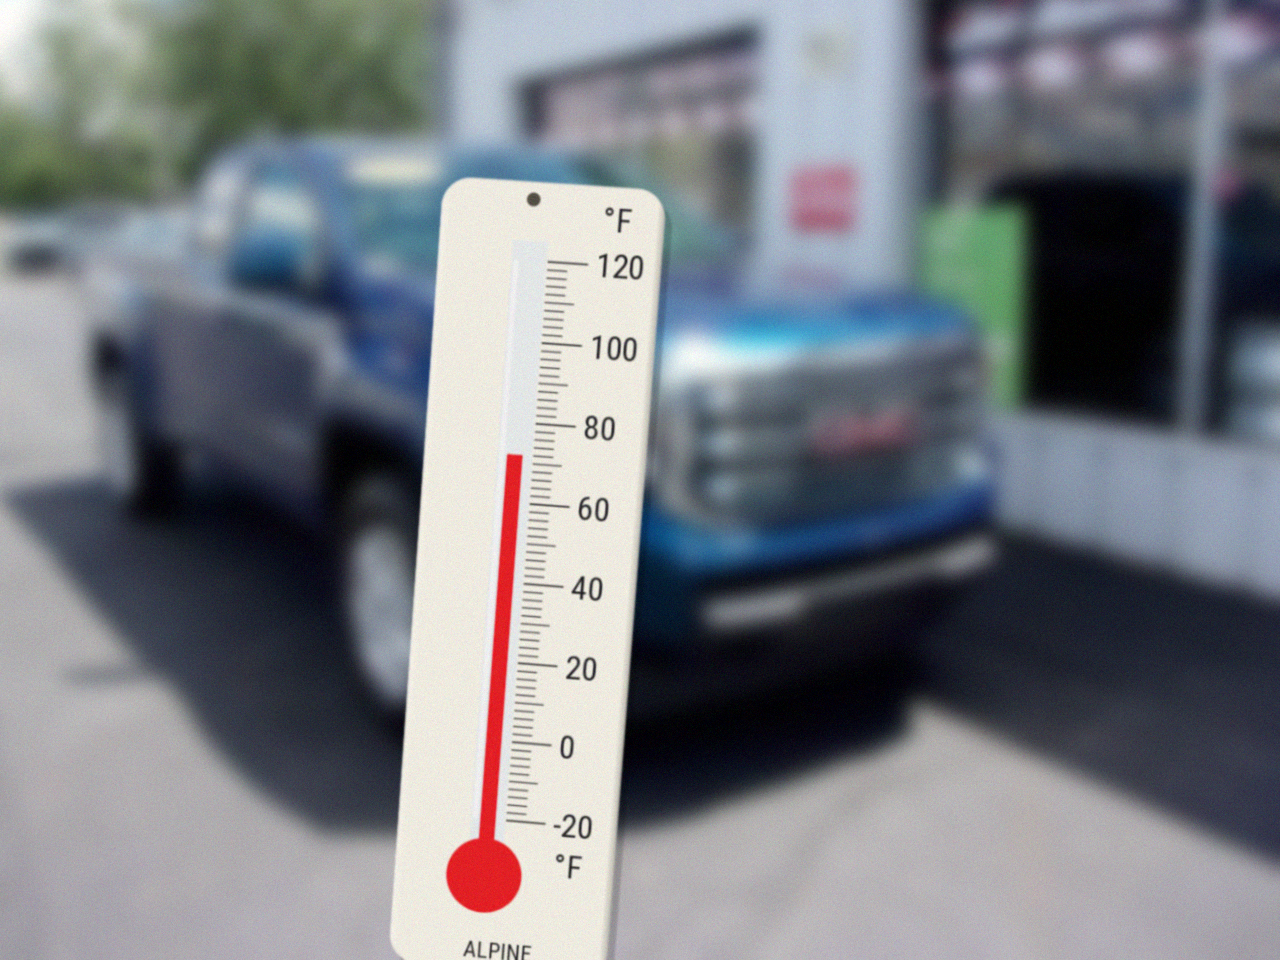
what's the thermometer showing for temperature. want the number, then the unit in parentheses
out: 72 (°F)
